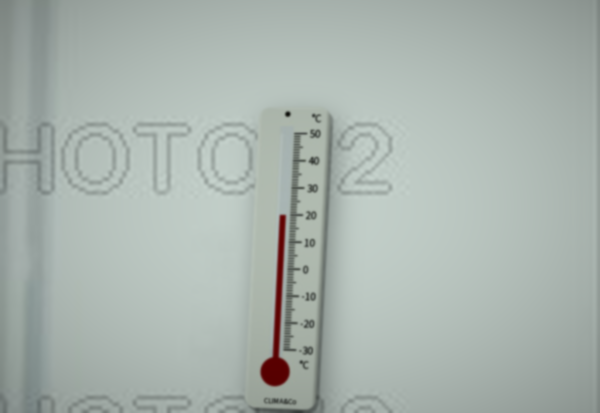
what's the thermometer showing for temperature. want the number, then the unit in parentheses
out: 20 (°C)
